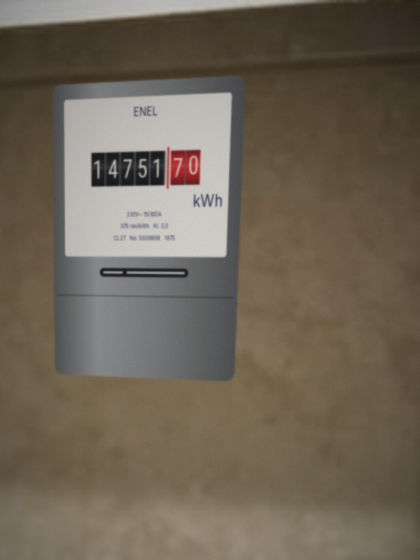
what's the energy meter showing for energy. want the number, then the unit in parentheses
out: 14751.70 (kWh)
